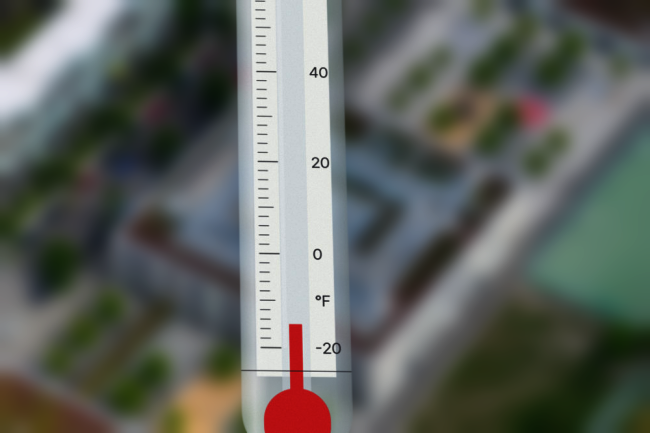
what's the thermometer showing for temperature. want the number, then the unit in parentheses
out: -15 (°F)
